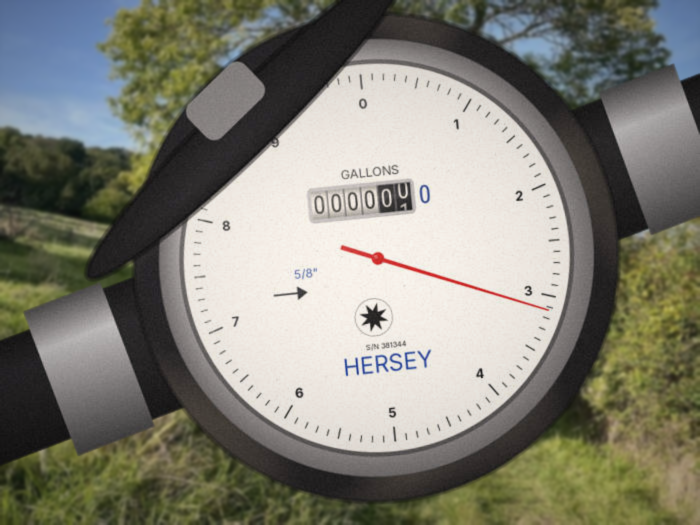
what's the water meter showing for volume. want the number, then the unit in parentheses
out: 3.1 (gal)
